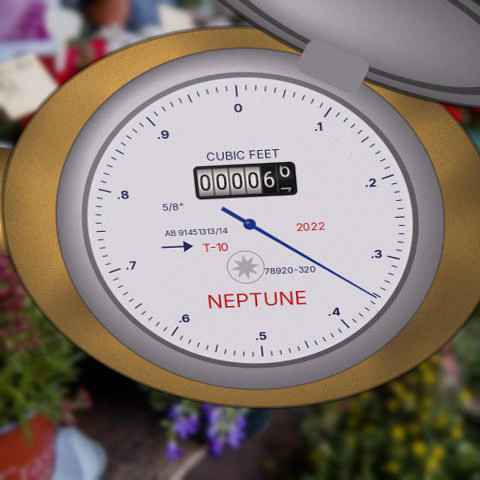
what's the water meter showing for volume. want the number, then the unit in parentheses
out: 66.35 (ft³)
